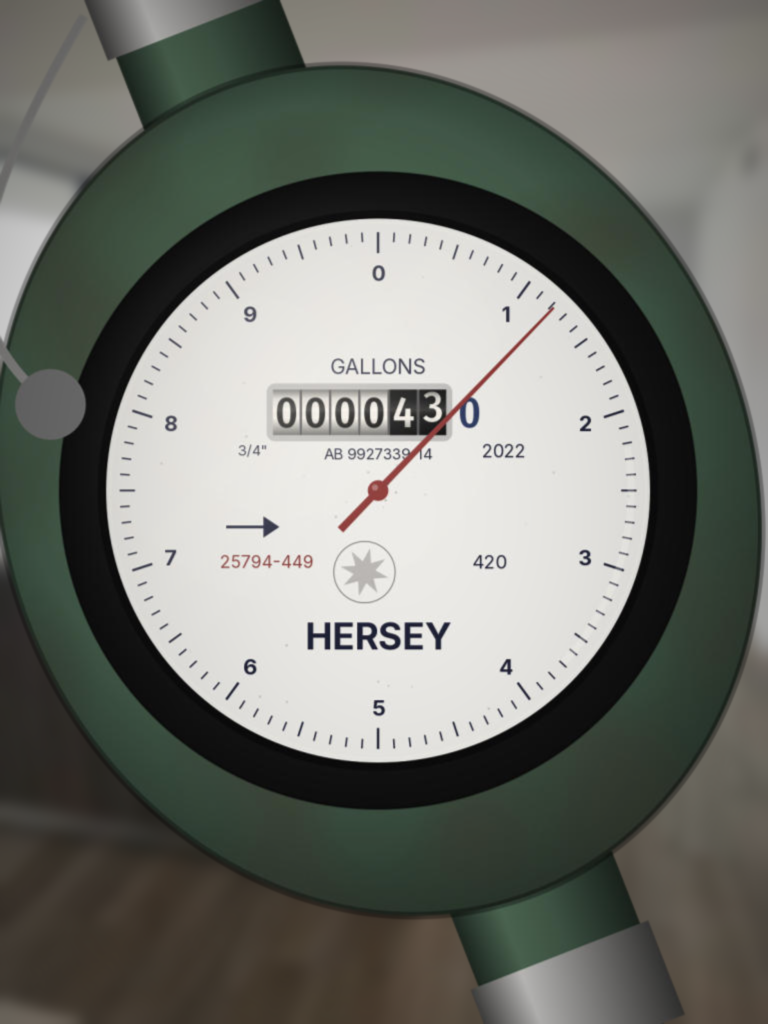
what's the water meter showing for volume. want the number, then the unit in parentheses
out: 431.2 (gal)
